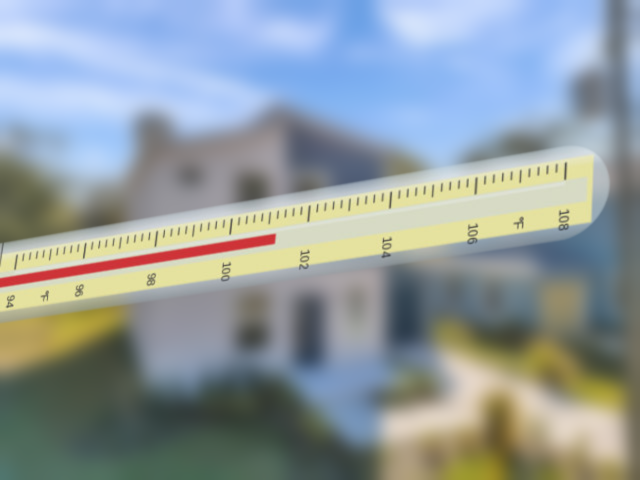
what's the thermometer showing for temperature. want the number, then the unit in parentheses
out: 101.2 (°F)
